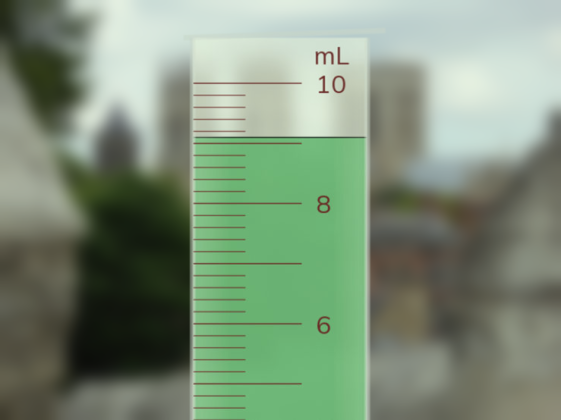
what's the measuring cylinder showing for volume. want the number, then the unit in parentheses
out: 9.1 (mL)
